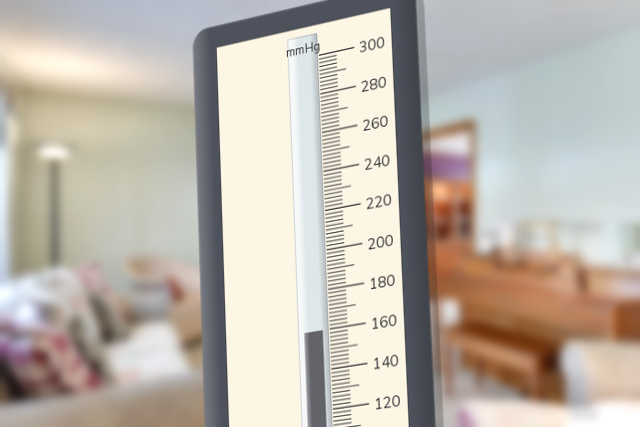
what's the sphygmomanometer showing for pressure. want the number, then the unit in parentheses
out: 160 (mmHg)
